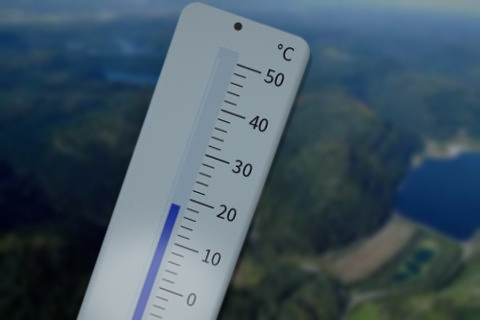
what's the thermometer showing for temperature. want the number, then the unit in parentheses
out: 18 (°C)
